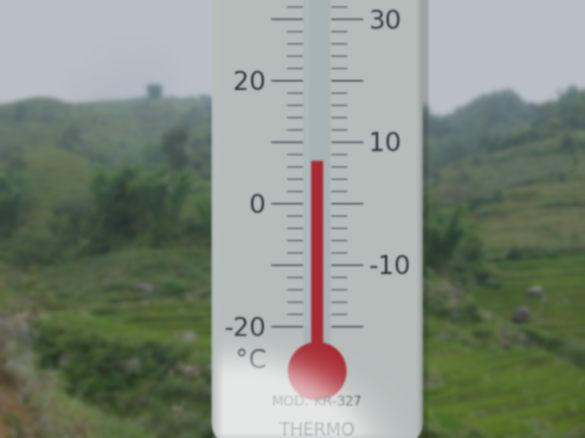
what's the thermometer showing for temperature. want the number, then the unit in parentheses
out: 7 (°C)
